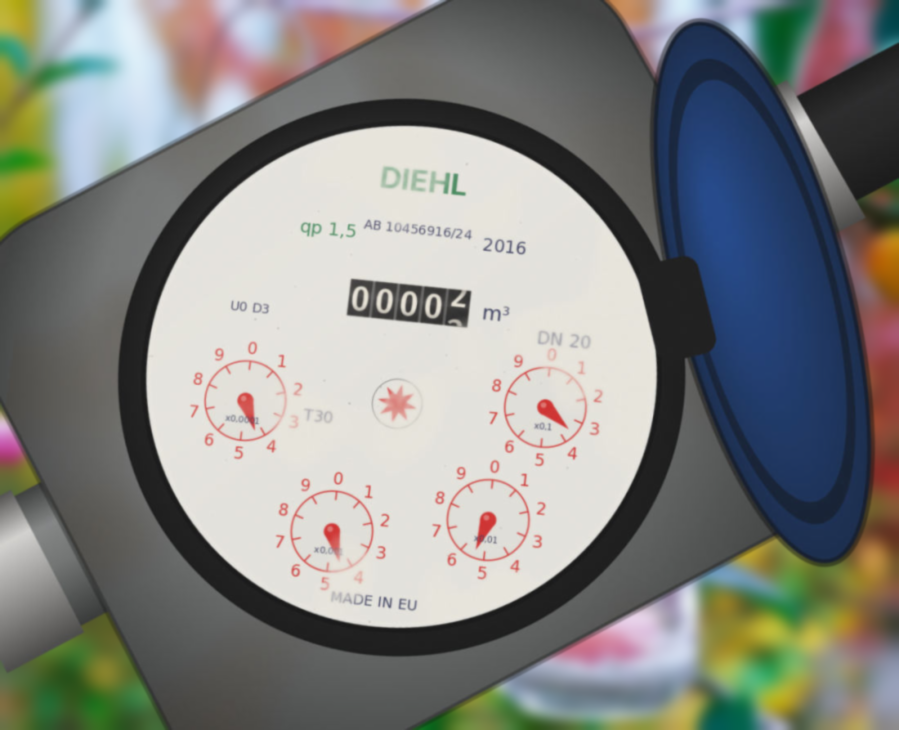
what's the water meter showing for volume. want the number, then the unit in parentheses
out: 2.3544 (m³)
